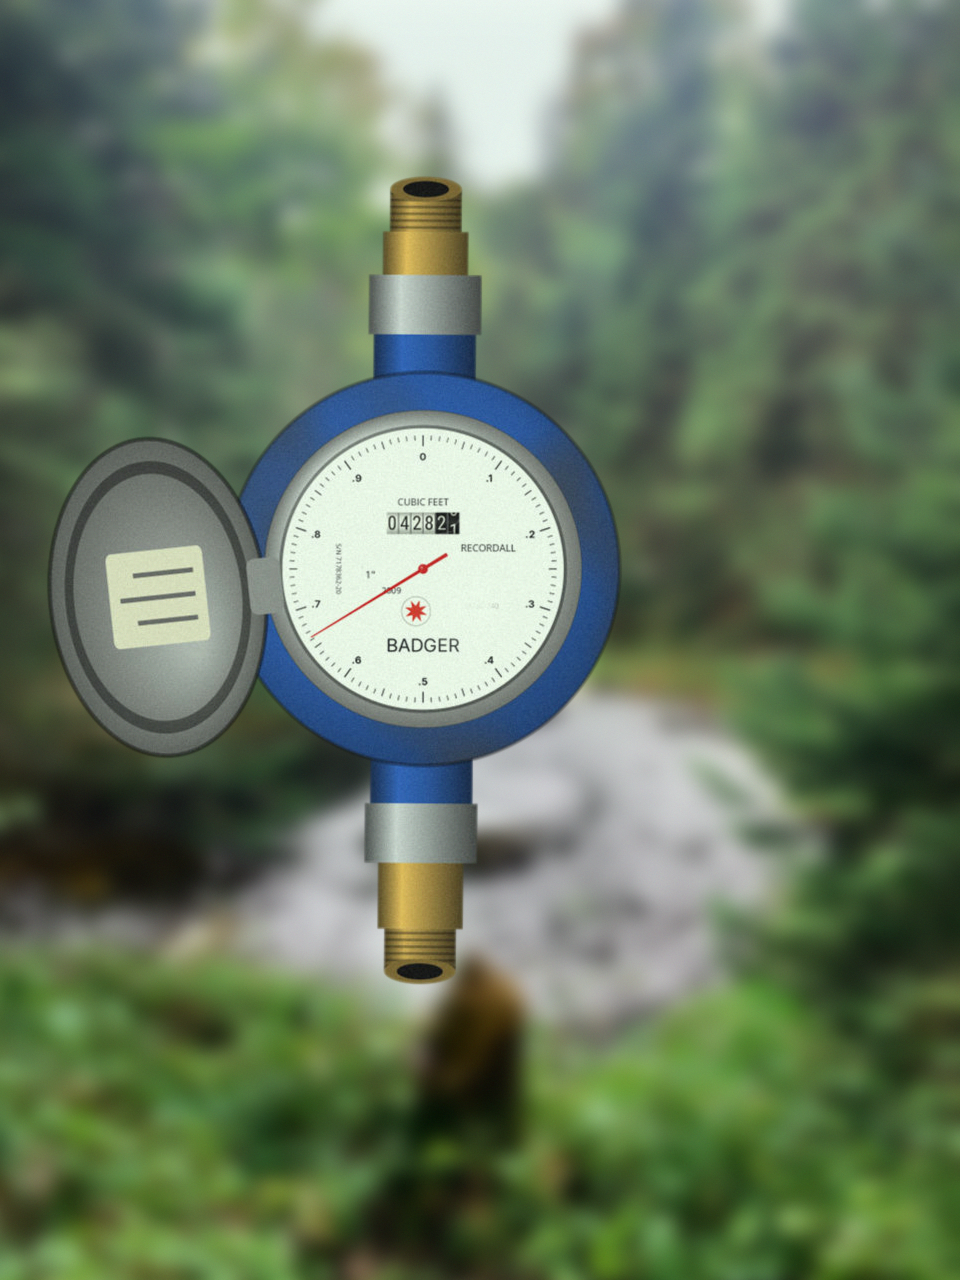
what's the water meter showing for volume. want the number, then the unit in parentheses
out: 42820.66 (ft³)
